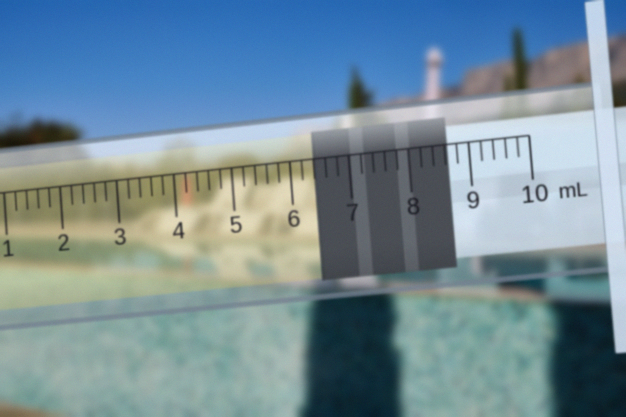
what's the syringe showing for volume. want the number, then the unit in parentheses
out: 6.4 (mL)
